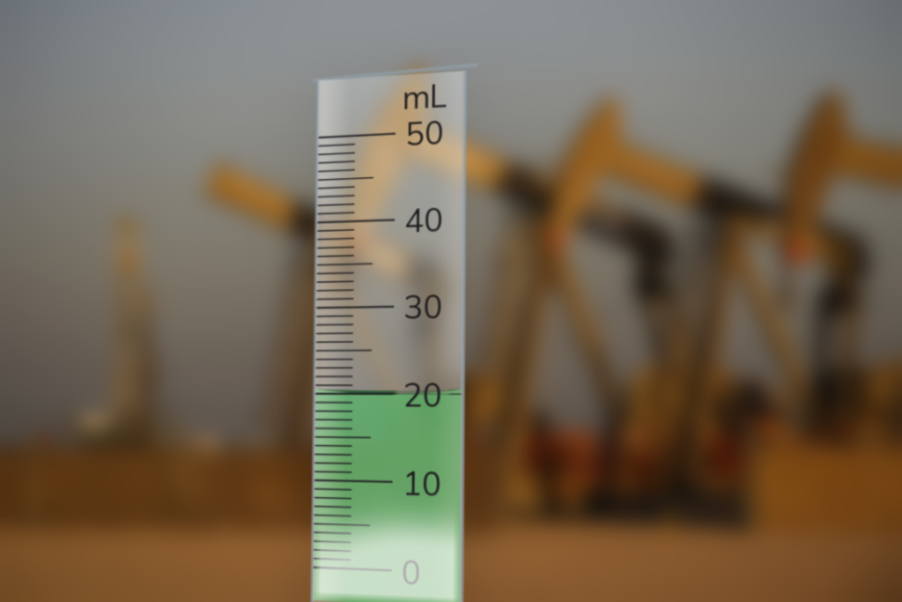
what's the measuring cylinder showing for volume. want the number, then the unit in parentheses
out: 20 (mL)
